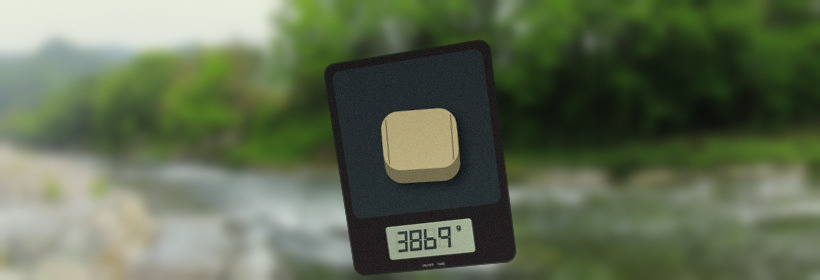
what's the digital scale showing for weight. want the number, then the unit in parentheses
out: 3869 (g)
